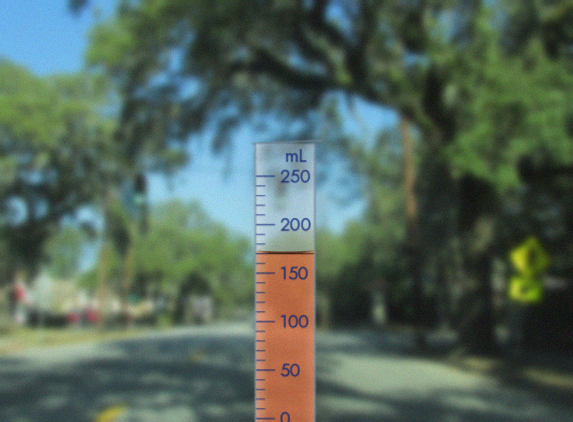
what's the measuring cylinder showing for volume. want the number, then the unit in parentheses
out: 170 (mL)
